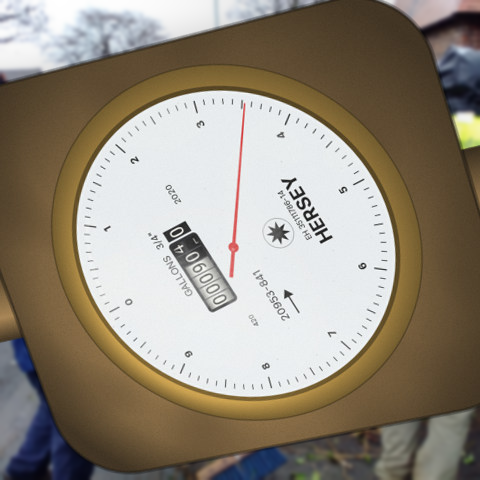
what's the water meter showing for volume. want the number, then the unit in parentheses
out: 9043.5 (gal)
